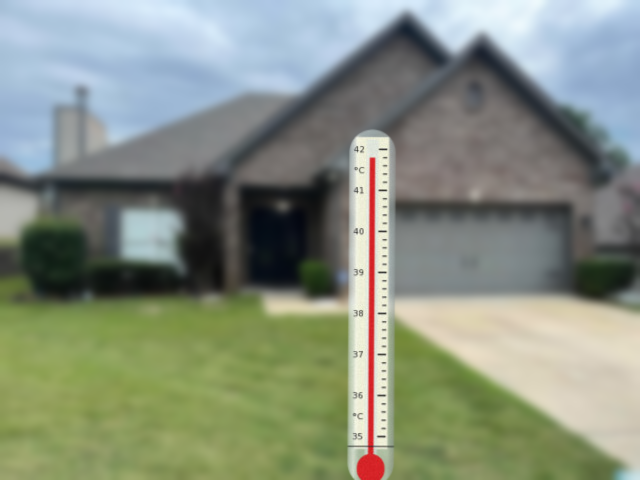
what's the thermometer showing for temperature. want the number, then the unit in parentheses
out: 41.8 (°C)
